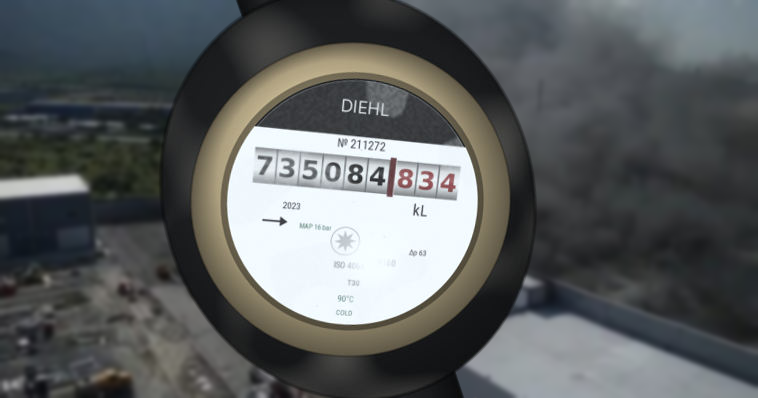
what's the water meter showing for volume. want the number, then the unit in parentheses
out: 735084.834 (kL)
